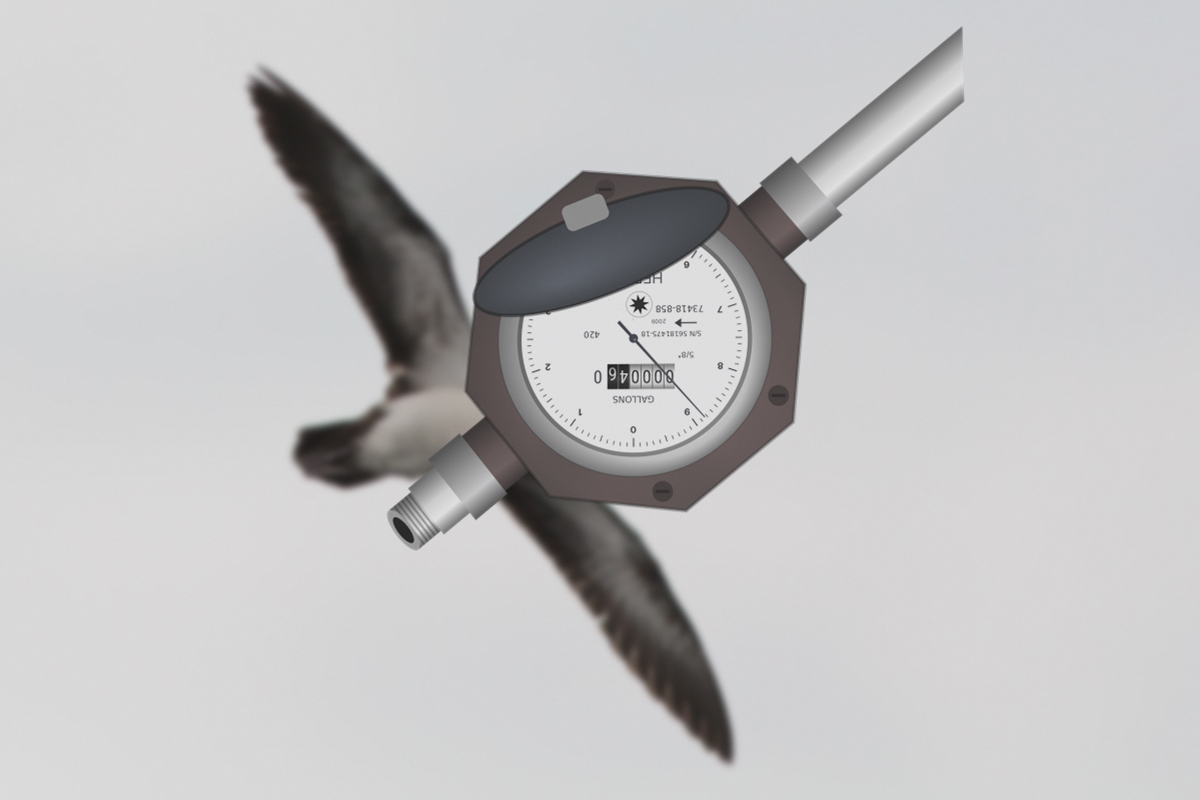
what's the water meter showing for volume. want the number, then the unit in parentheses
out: 458.8 (gal)
